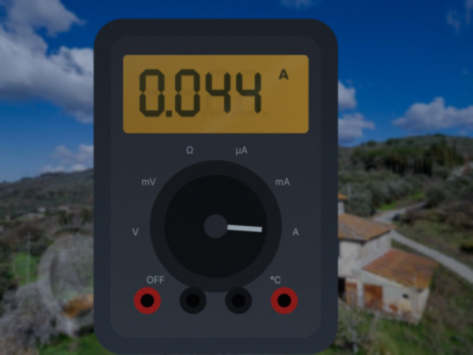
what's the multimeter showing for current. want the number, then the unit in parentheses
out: 0.044 (A)
